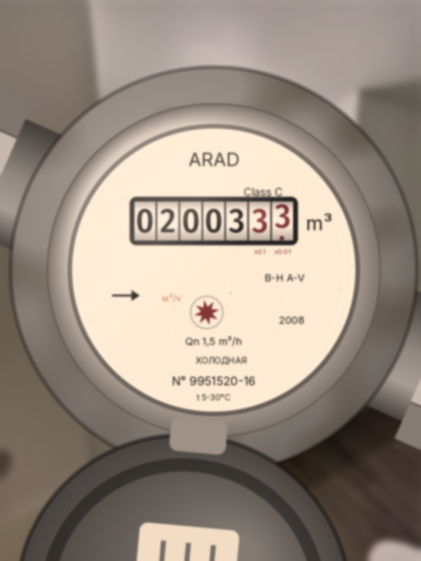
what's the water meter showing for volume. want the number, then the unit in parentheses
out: 2003.33 (m³)
